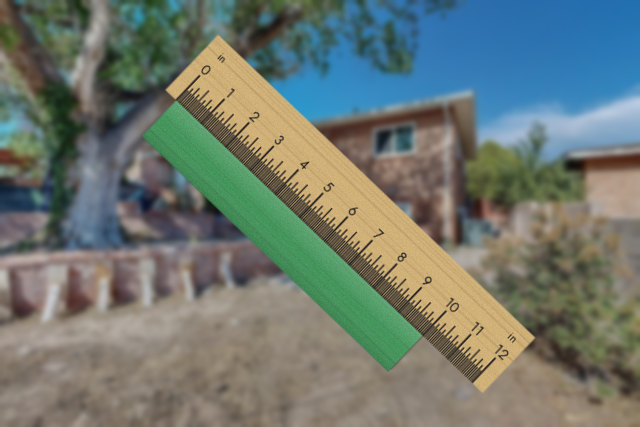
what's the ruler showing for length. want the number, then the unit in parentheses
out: 10 (in)
